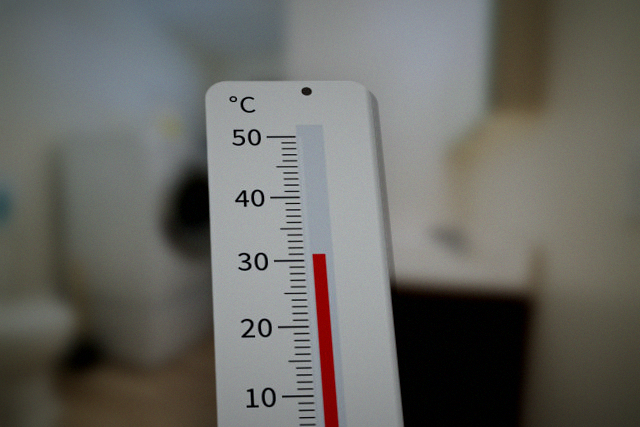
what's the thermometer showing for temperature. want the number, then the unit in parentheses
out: 31 (°C)
